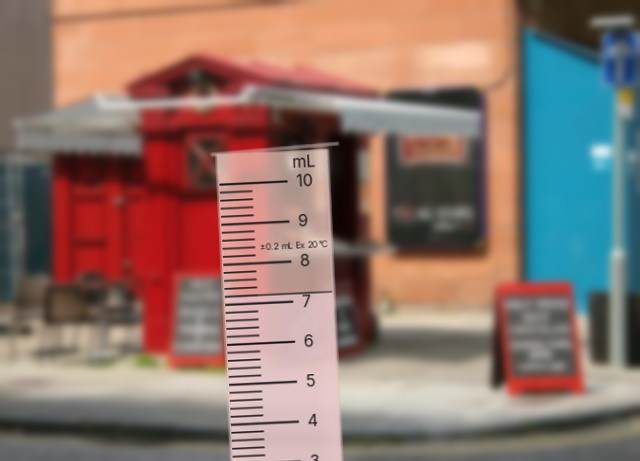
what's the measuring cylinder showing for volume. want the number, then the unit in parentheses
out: 7.2 (mL)
